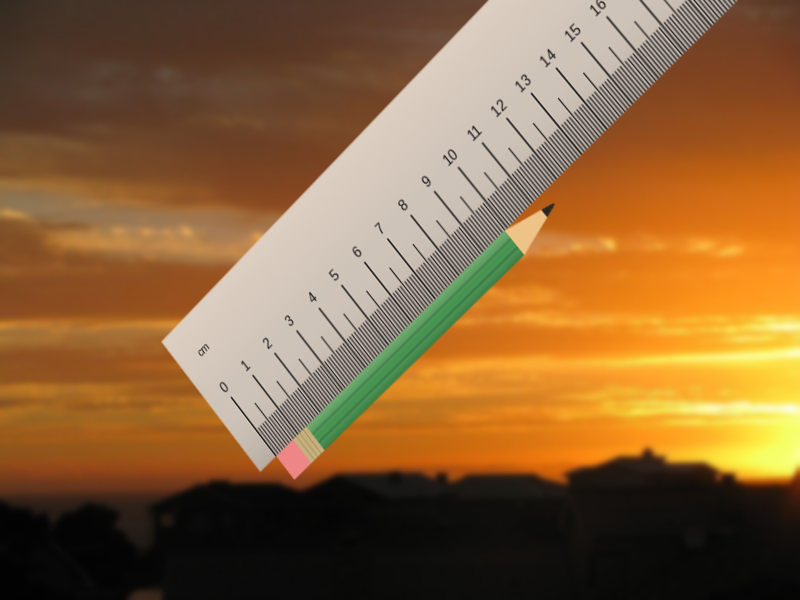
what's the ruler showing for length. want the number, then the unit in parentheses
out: 11.5 (cm)
